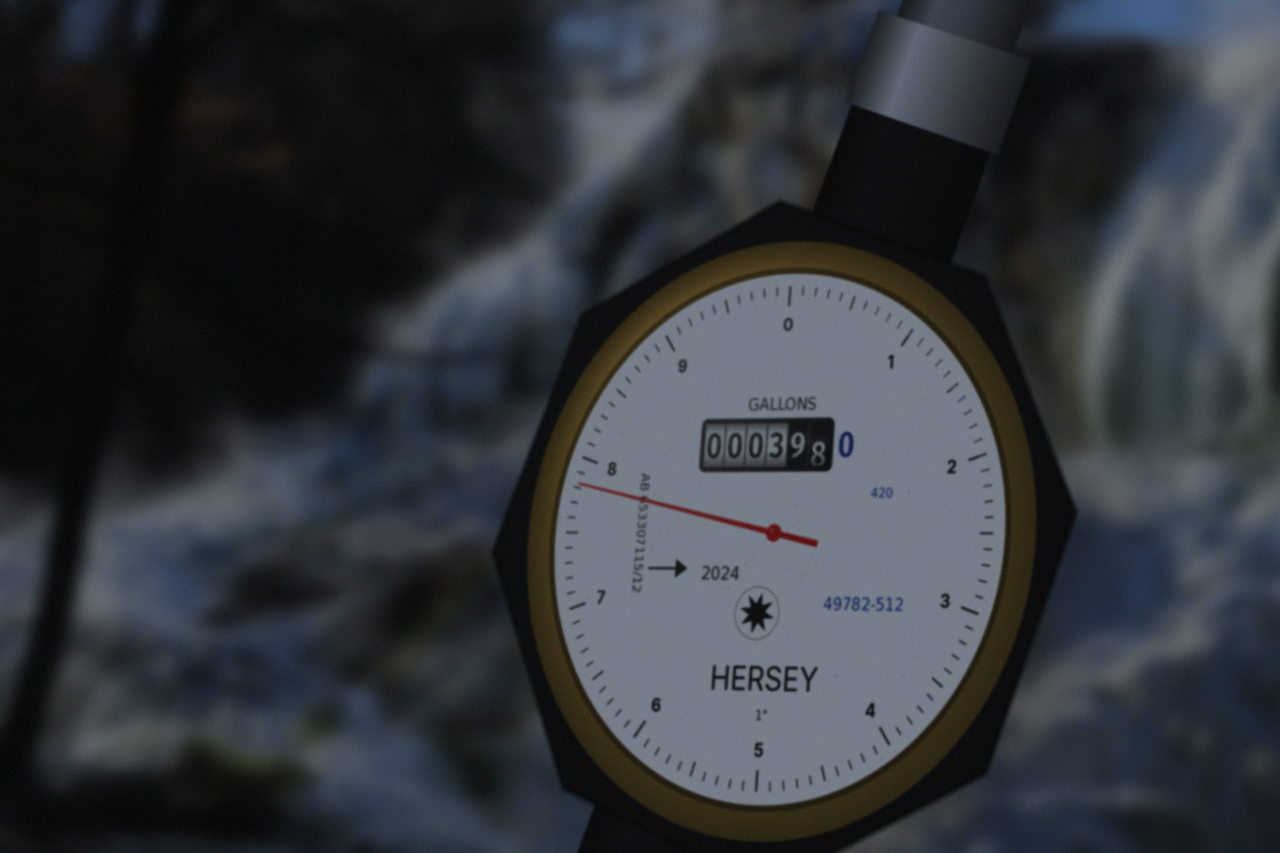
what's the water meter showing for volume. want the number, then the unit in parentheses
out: 3977.8 (gal)
